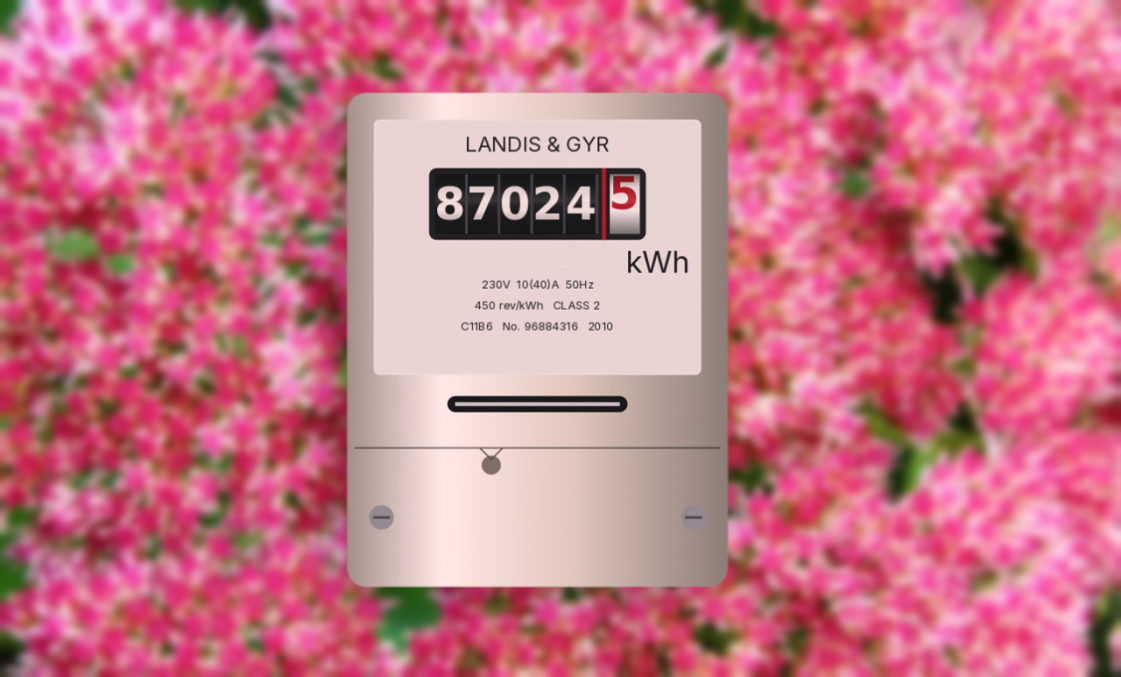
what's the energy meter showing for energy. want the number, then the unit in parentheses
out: 87024.5 (kWh)
